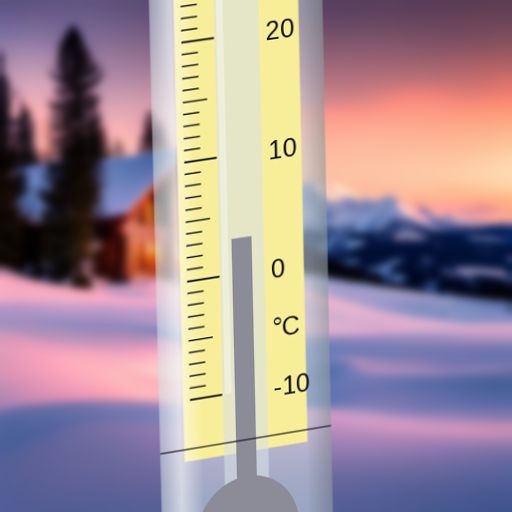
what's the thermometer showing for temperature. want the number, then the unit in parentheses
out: 3 (°C)
